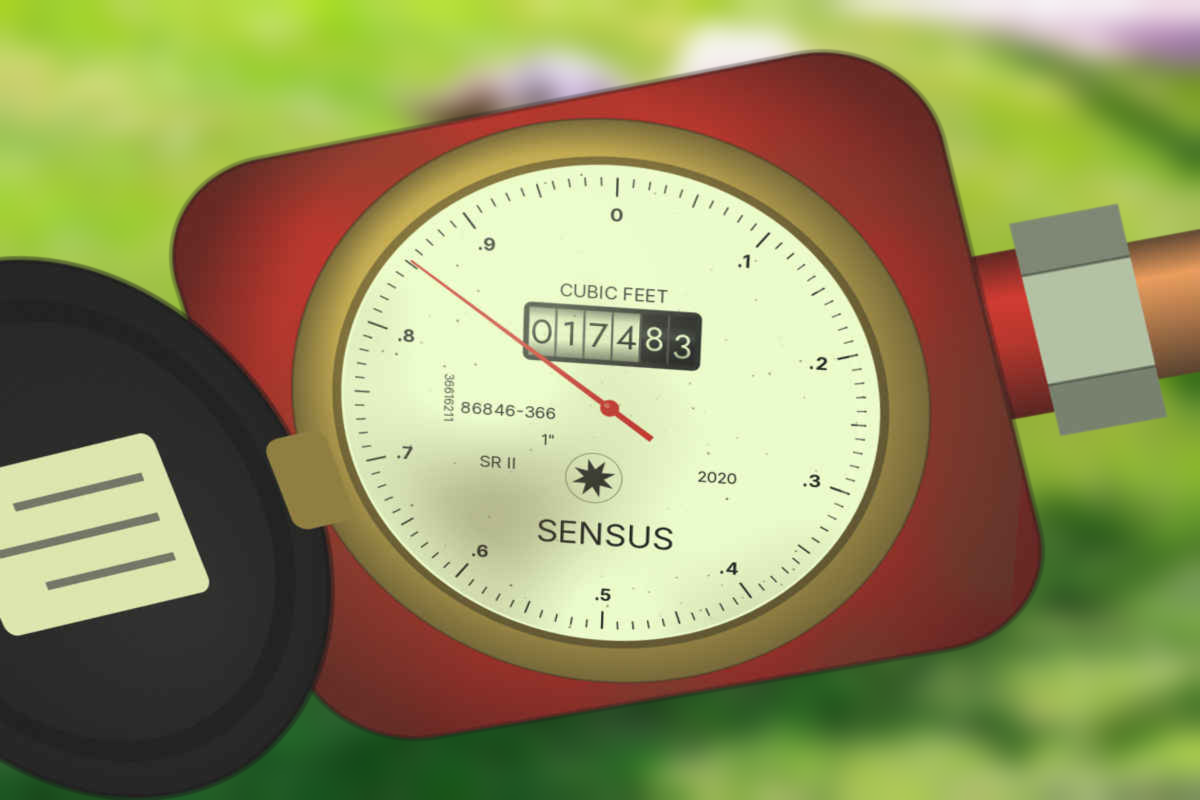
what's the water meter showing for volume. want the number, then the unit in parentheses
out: 17482.85 (ft³)
